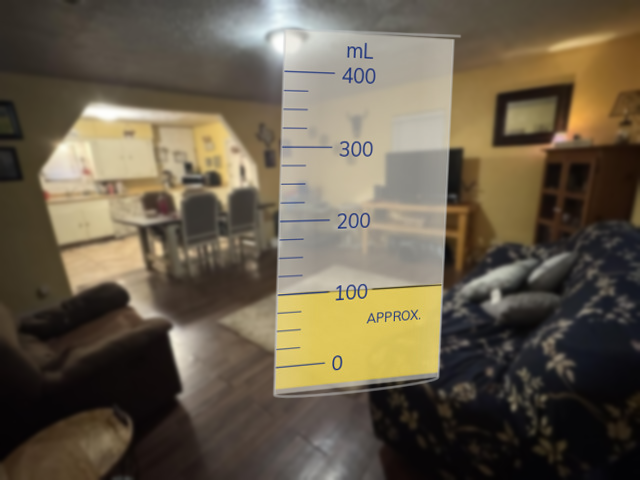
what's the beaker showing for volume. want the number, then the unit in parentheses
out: 100 (mL)
